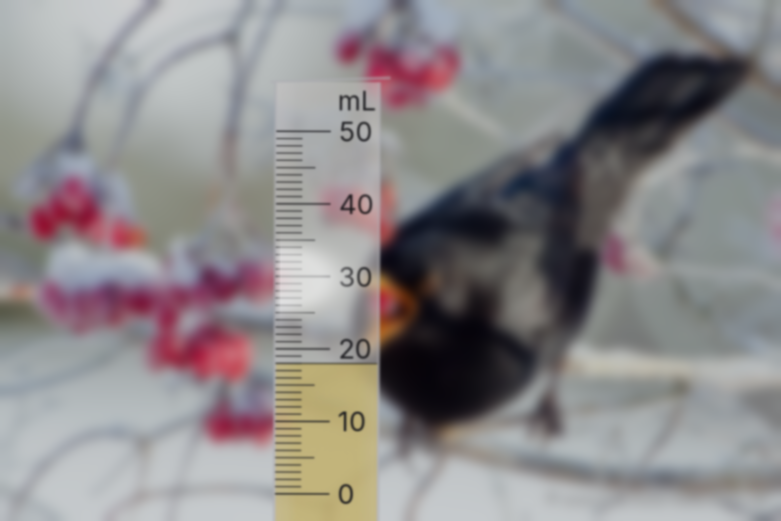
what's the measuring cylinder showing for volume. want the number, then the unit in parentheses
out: 18 (mL)
